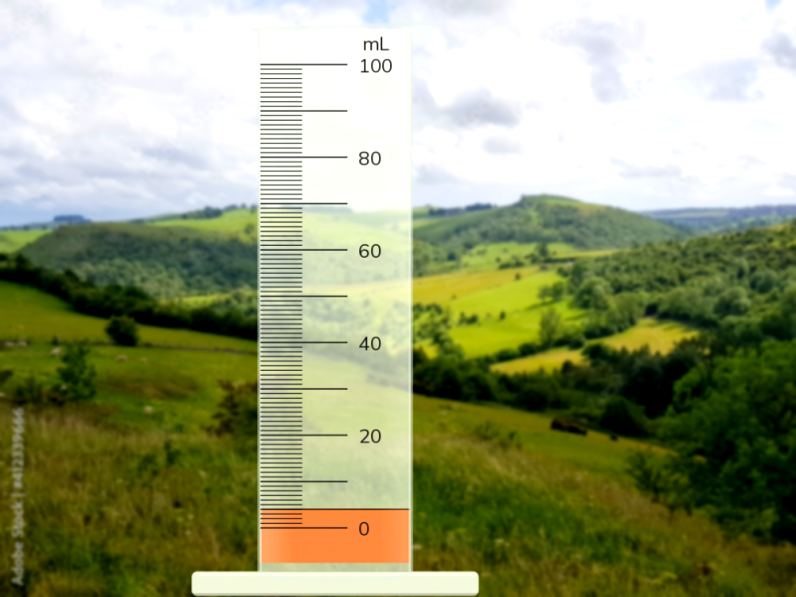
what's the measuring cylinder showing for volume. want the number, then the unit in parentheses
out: 4 (mL)
